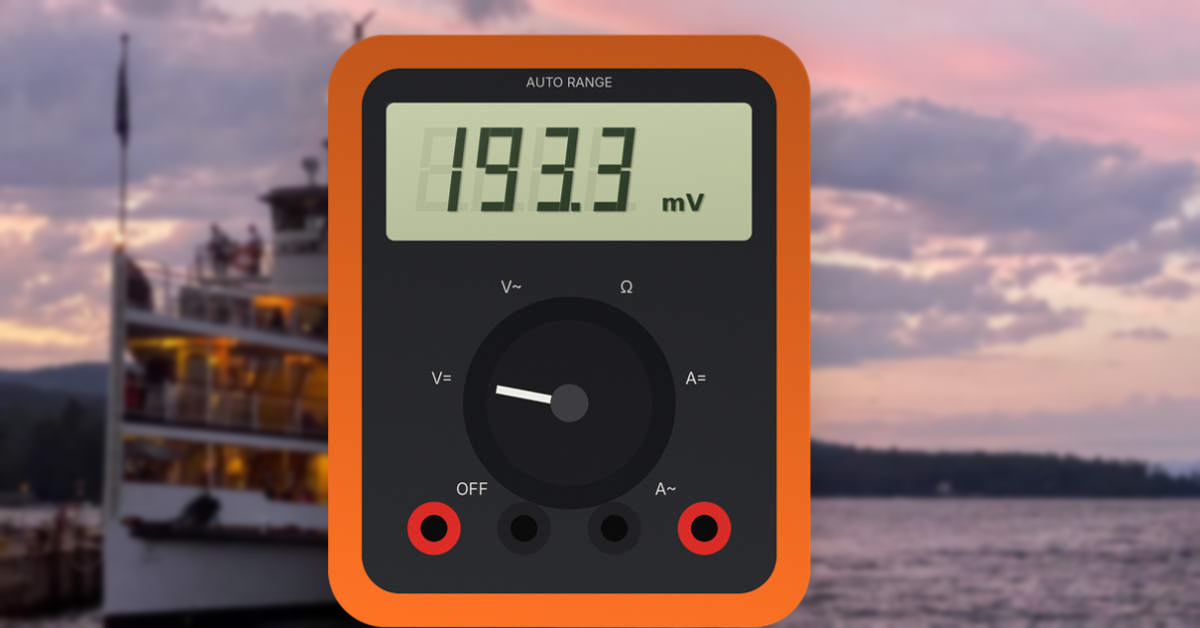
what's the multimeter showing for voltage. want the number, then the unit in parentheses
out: 193.3 (mV)
